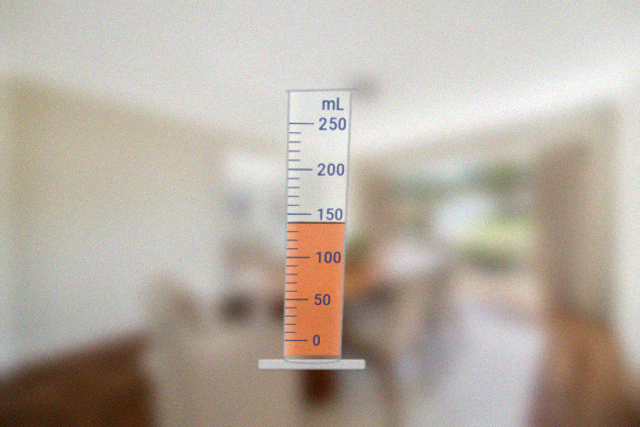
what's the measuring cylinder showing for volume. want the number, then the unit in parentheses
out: 140 (mL)
